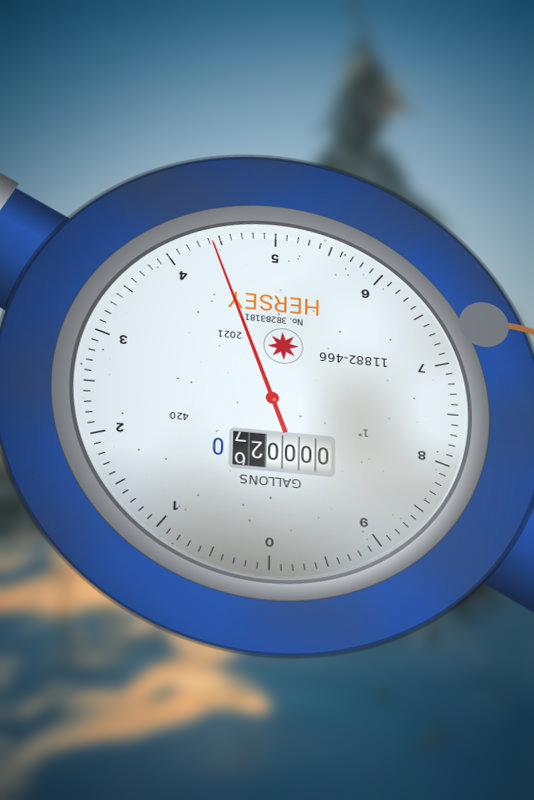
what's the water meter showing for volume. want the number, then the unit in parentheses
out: 264.4 (gal)
